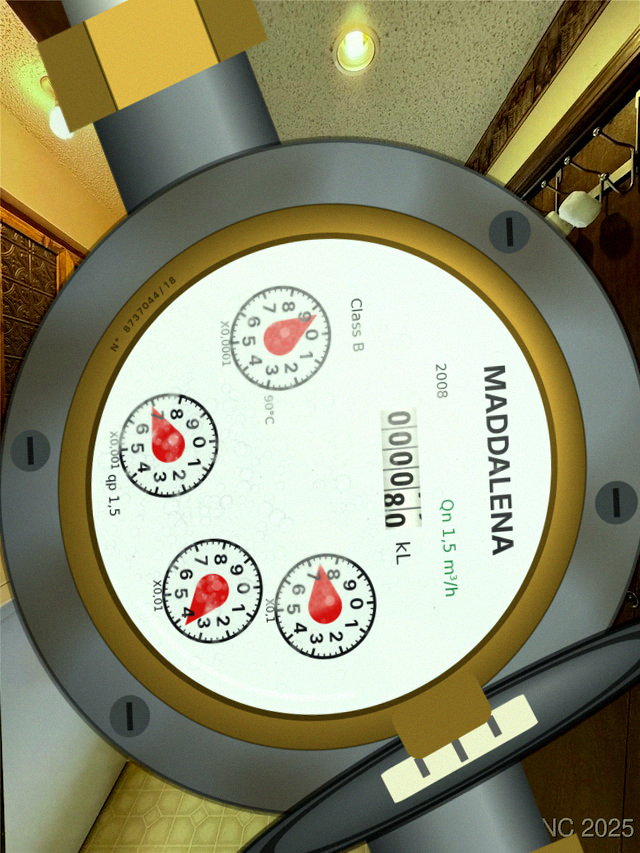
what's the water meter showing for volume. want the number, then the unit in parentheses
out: 79.7369 (kL)
